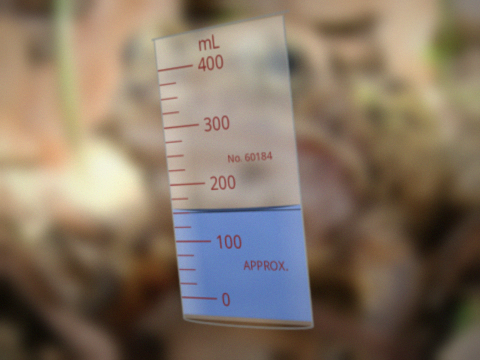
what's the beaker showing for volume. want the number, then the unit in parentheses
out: 150 (mL)
